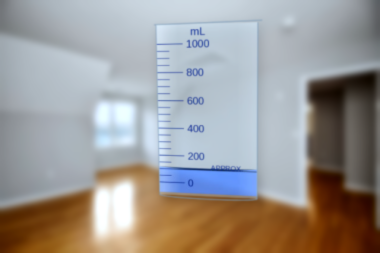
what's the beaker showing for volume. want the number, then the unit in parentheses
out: 100 (mL)
